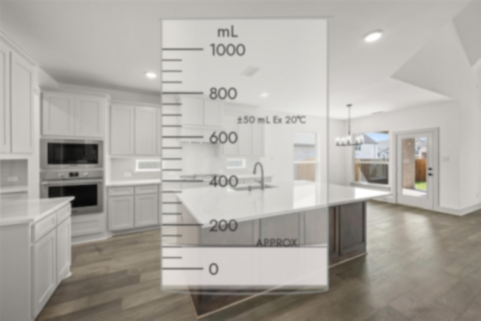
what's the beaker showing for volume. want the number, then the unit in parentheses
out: 100 (mL)
